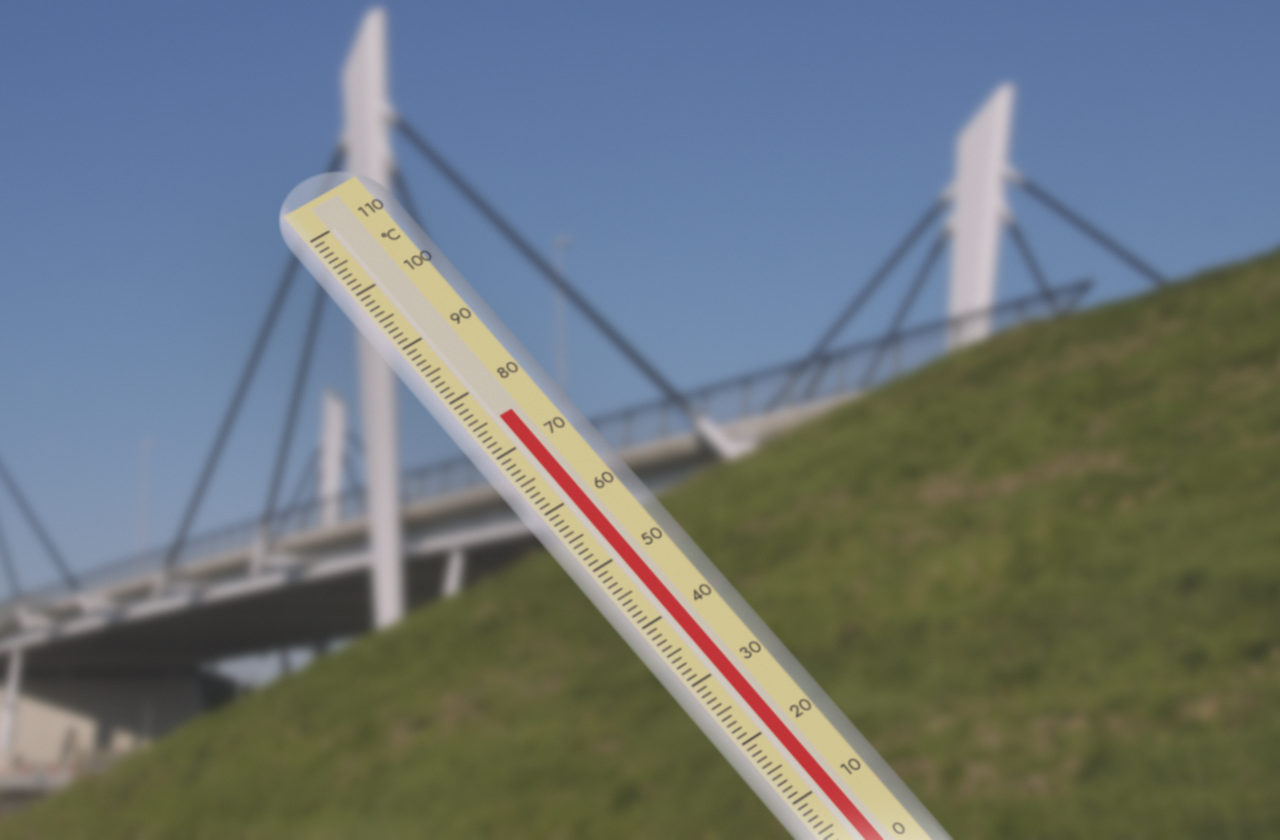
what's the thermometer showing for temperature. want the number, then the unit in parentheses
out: 75 (°C)
